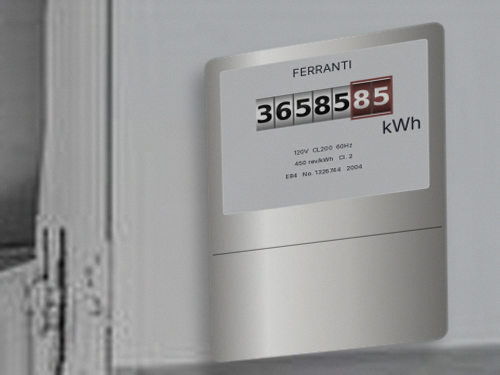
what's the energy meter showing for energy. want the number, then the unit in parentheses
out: 36585.85 (kWh)
